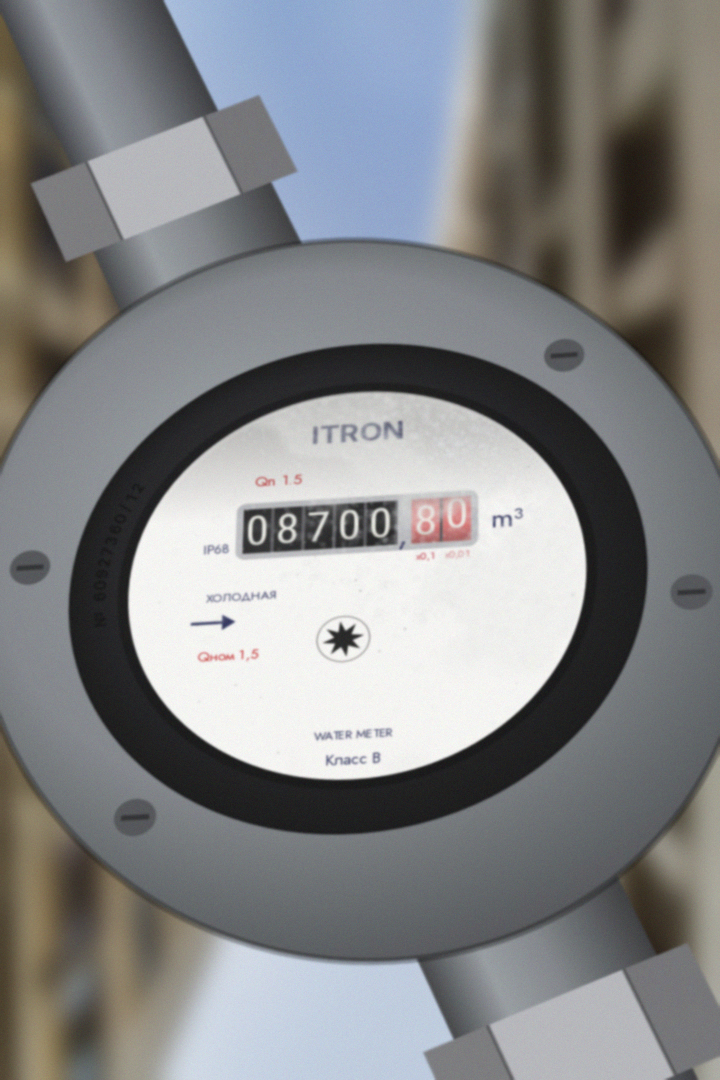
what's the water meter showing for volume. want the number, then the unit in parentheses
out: 8700.80 (m³)
